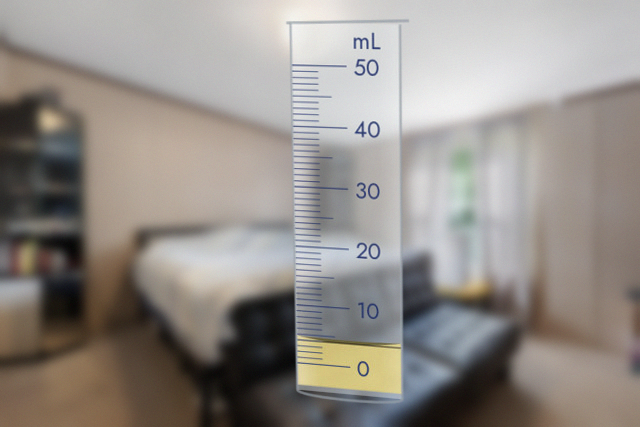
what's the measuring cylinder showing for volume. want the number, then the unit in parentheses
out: 4 (mL)
